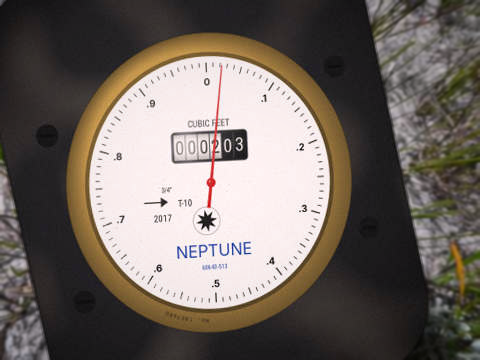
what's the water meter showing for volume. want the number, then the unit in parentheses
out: 203.02 (ft³)
